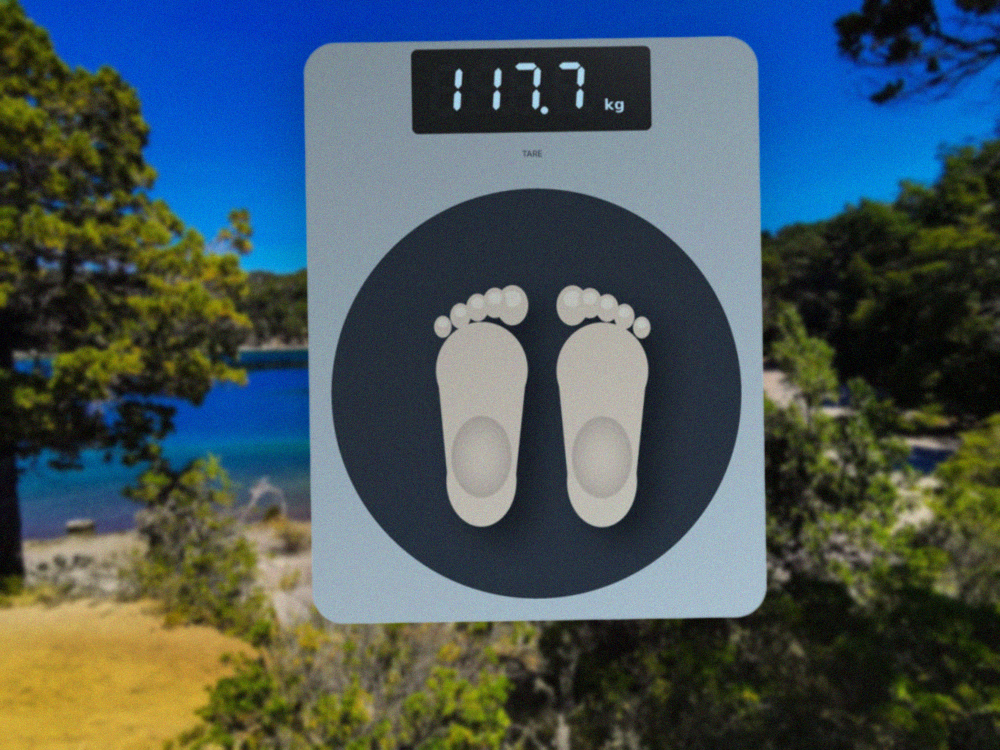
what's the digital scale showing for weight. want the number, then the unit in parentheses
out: 117.7 (kg)
